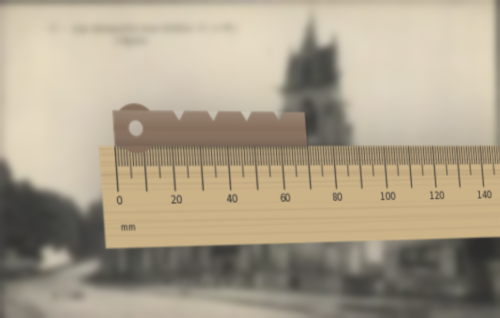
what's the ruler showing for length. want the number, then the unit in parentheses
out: 70 (mm)
